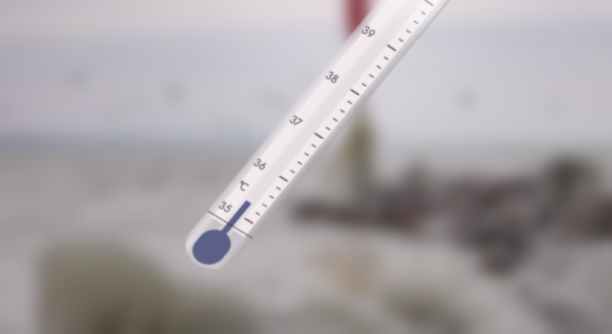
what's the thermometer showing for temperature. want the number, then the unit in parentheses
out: 35.3 (°C)
